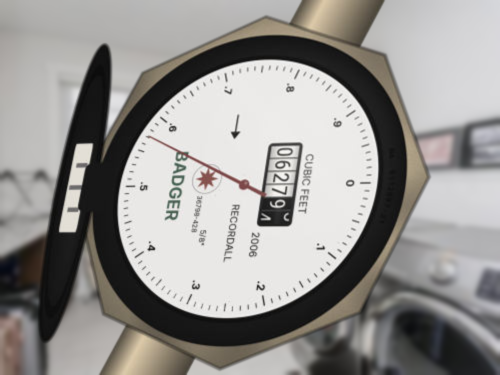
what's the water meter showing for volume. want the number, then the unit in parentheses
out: 62793.57 (ft³)
